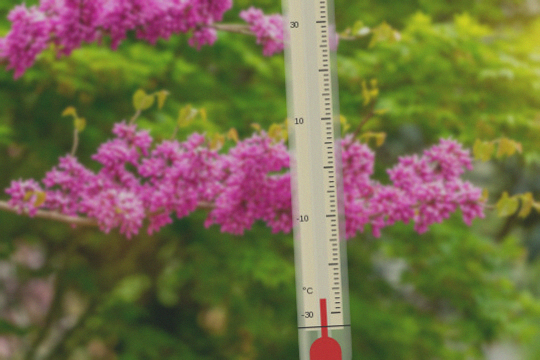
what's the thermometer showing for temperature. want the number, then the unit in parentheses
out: -27 (°C)
